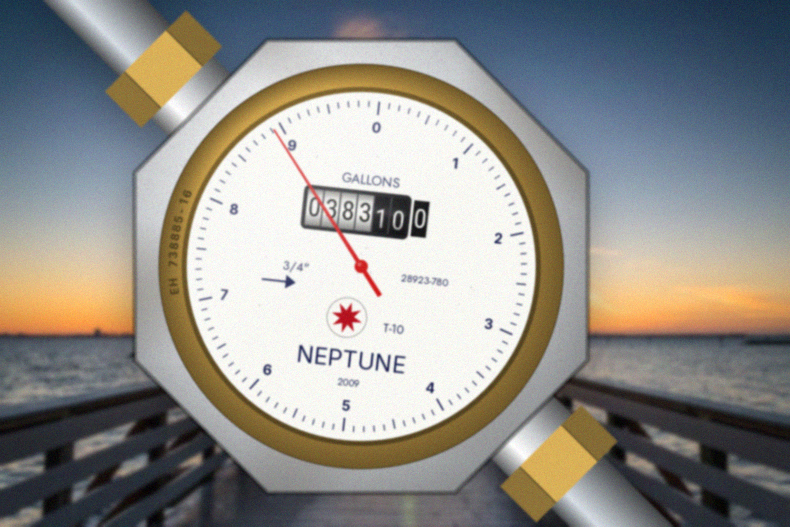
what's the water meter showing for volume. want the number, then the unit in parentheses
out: 383098.9 (gal)
